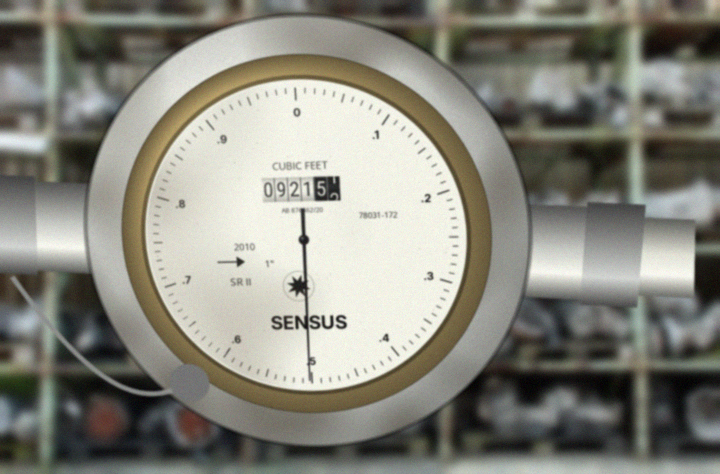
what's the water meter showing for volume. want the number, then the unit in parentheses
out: 92151.50 (ft³)
